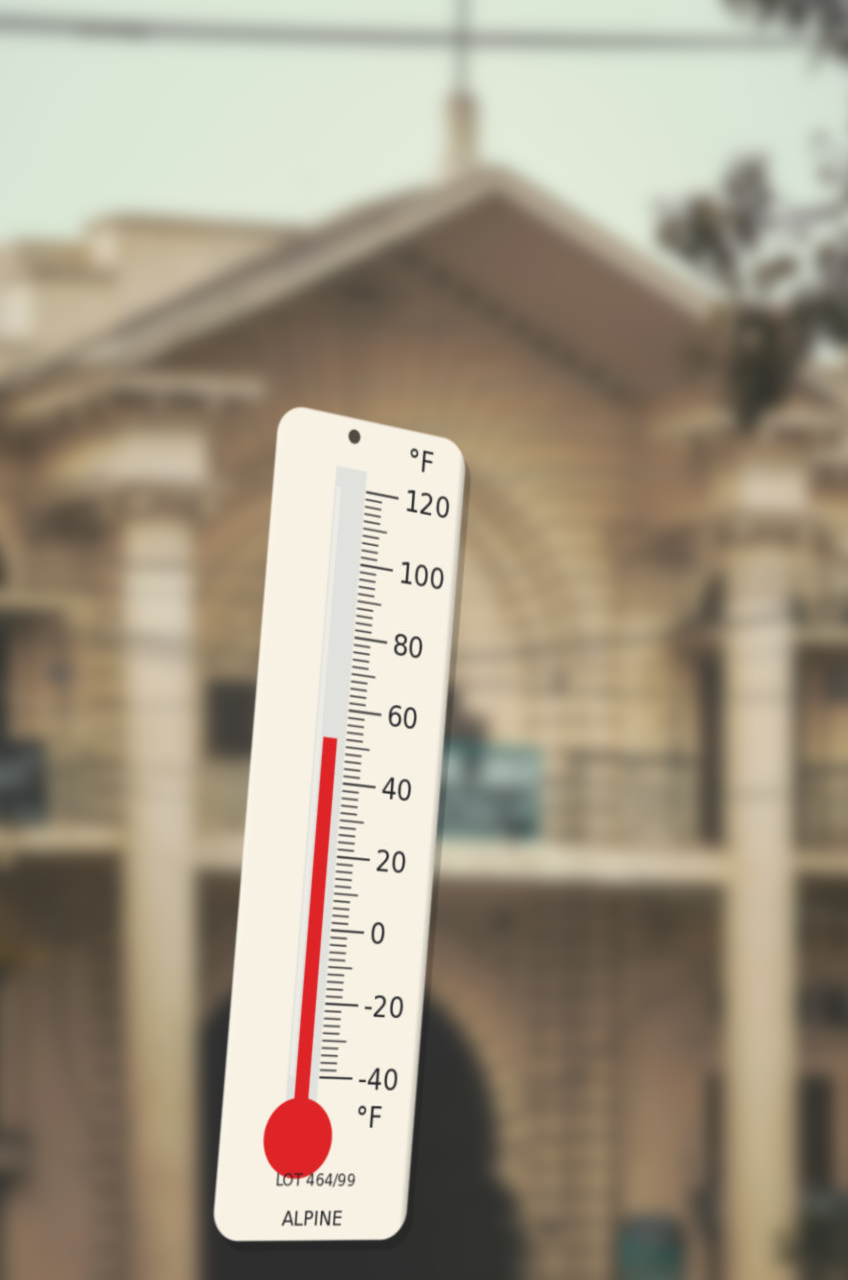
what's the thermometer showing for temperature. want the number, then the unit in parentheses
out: 52 (°F)
